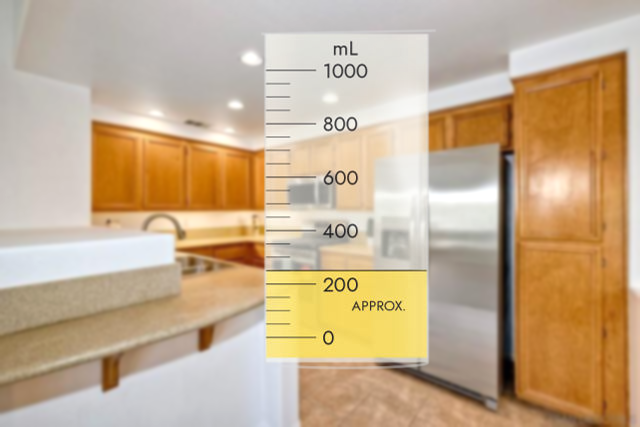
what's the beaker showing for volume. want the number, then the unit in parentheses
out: 250 (mL)
